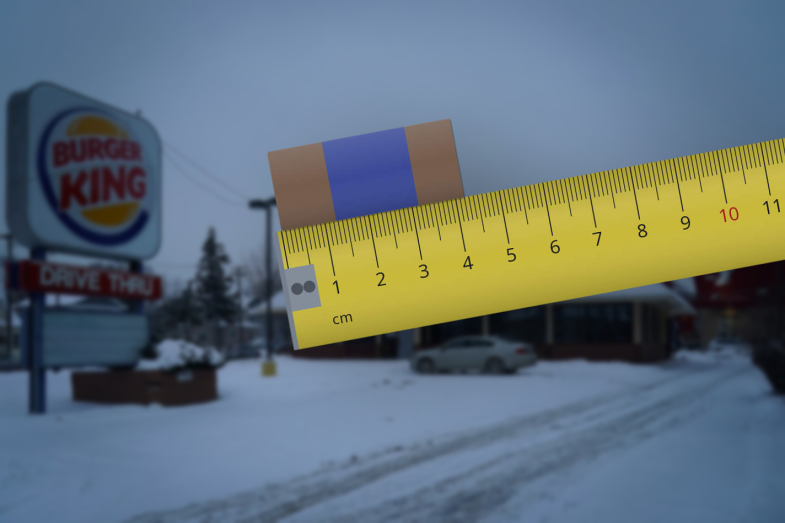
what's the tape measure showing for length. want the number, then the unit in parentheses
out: 4.2 (cm)
